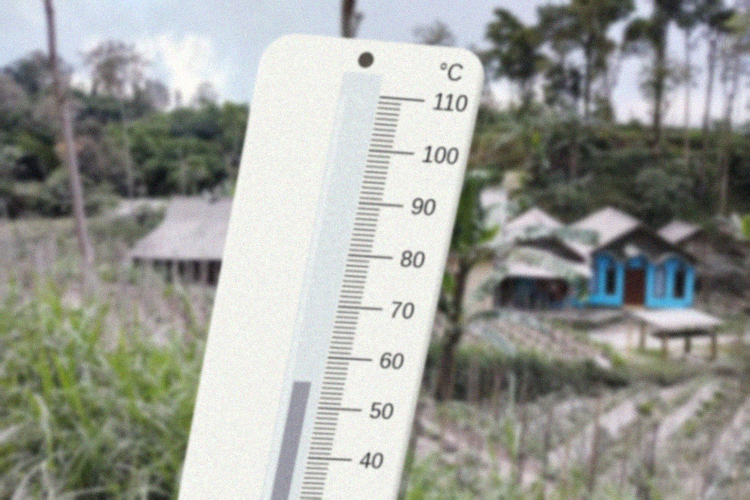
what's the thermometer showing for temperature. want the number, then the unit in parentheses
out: 55 (°C)
